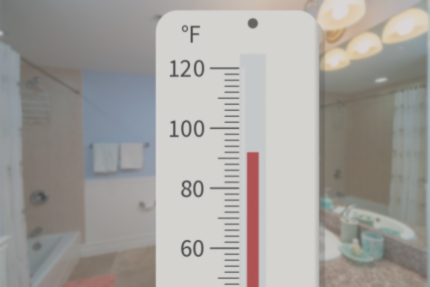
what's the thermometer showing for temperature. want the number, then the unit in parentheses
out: 92 (°F)
